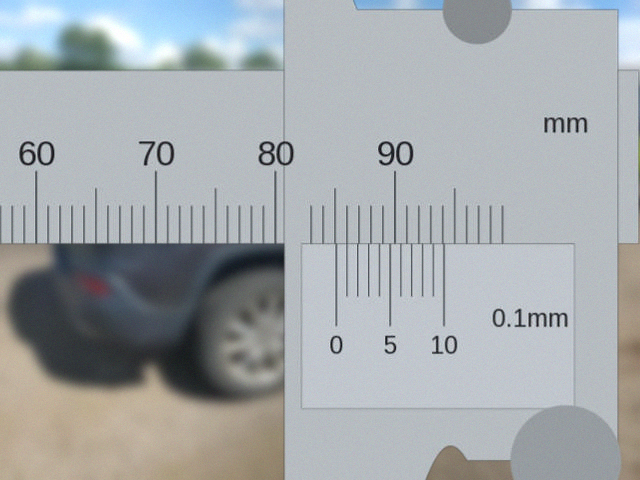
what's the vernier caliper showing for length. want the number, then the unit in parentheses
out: 85.1 (mm)
